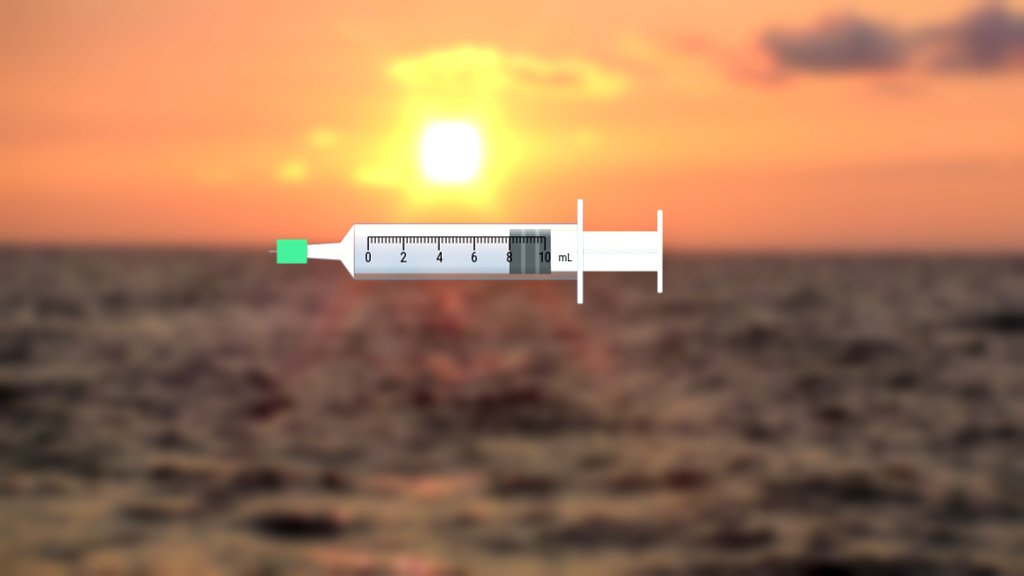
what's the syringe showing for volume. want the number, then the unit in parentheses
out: 8 (mL)
